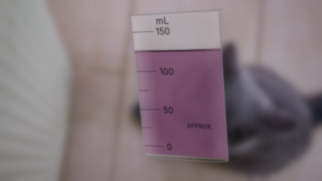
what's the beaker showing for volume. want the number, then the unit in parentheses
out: 125 (mL)
